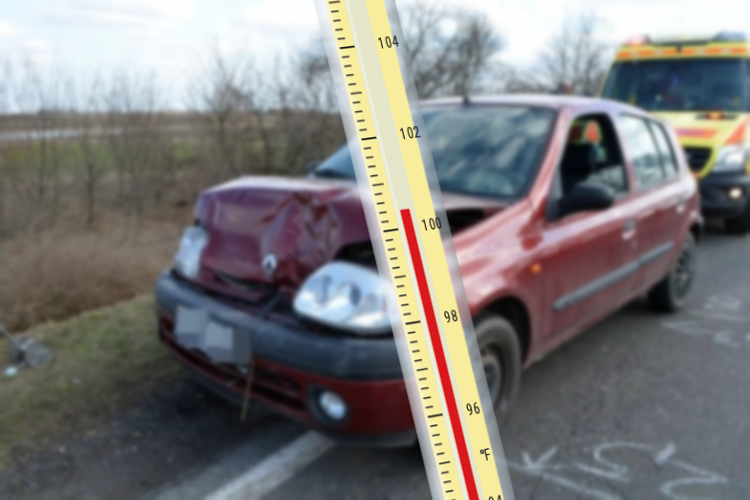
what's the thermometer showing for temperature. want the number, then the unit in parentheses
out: 100.4 (°F)
